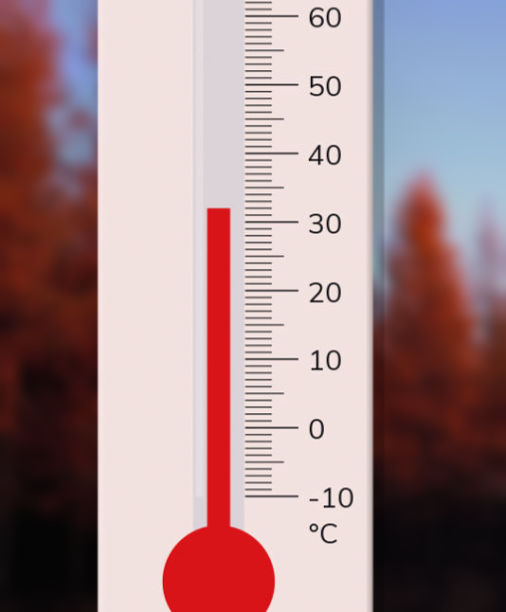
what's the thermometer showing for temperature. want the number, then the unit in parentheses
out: 32 (°C)
